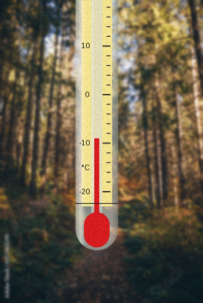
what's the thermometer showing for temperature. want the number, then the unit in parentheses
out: -9 (°C)
